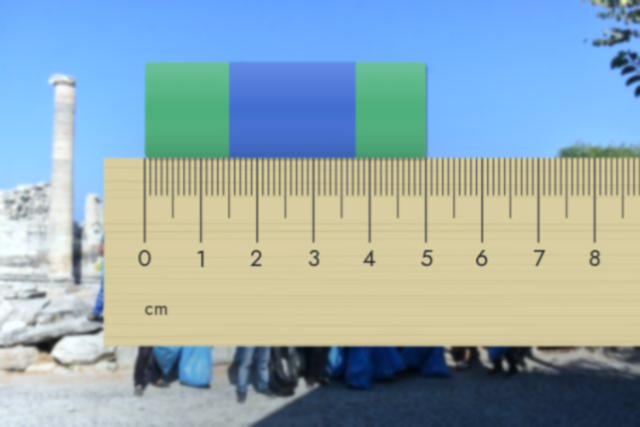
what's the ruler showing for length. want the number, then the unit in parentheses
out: 5 (cm)
